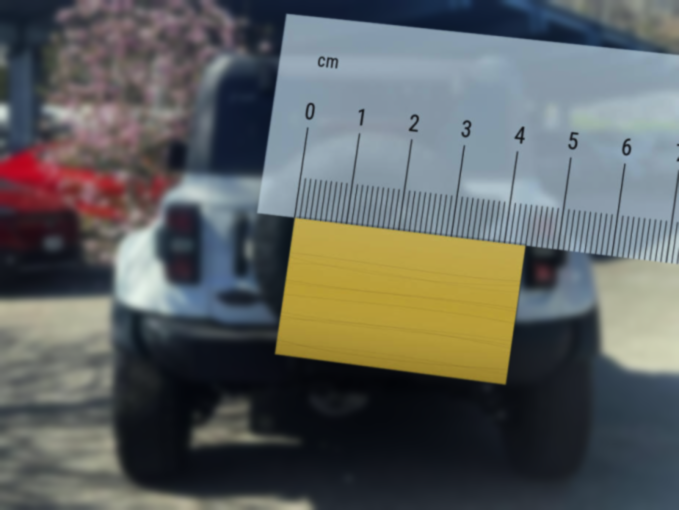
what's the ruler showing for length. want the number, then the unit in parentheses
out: 4.4 (cm)
